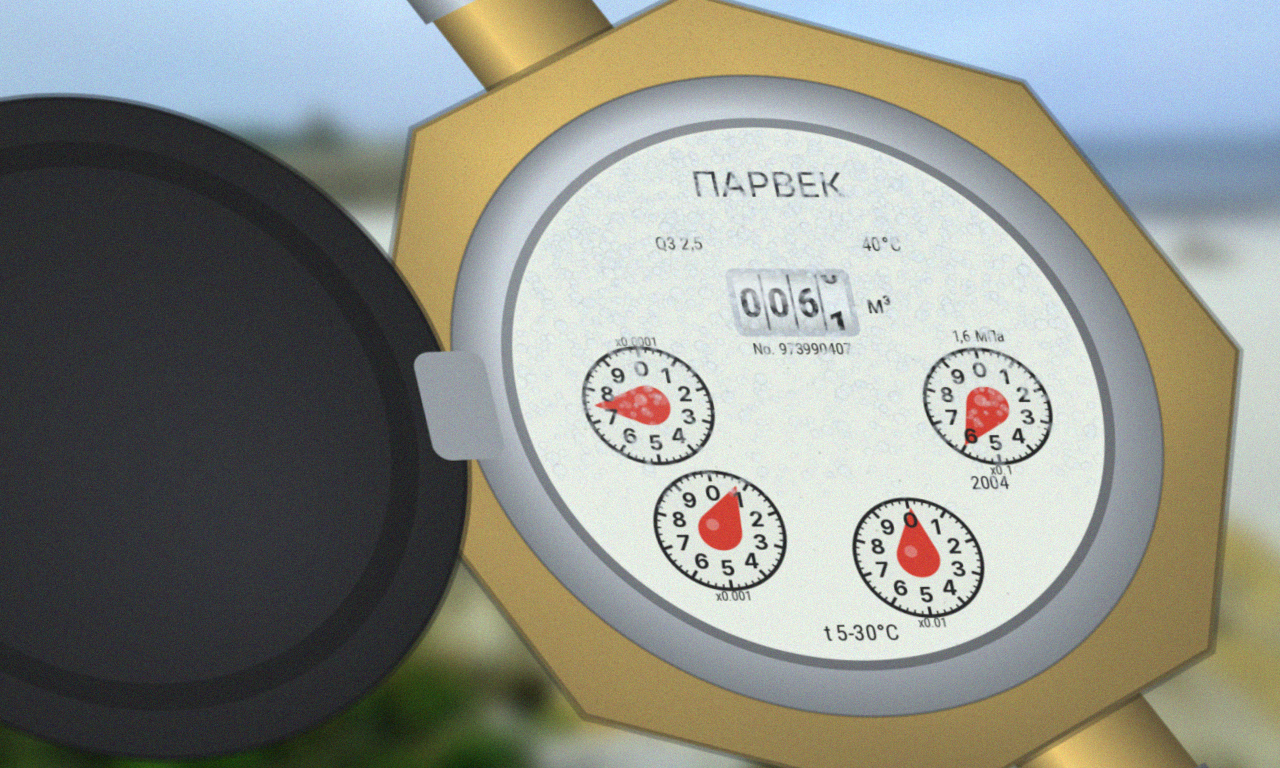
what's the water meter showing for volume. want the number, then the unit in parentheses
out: 60.6007 (m³)
